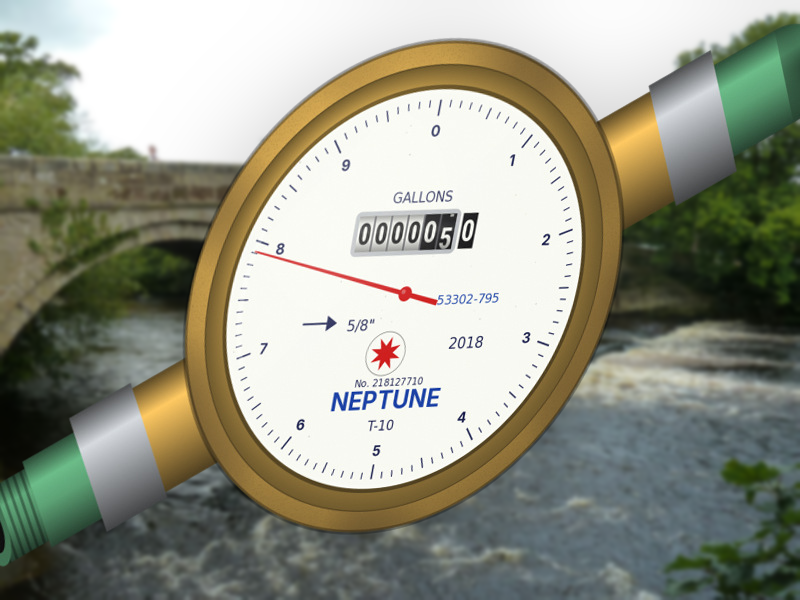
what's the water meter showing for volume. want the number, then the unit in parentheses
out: 47.9 (gal)
